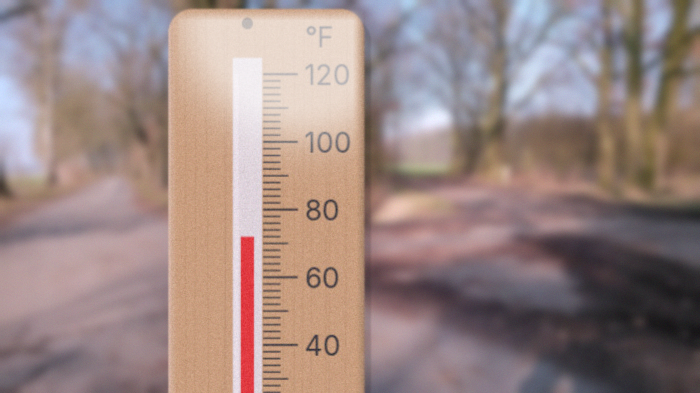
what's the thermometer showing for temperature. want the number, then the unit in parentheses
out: 72 (°F)
